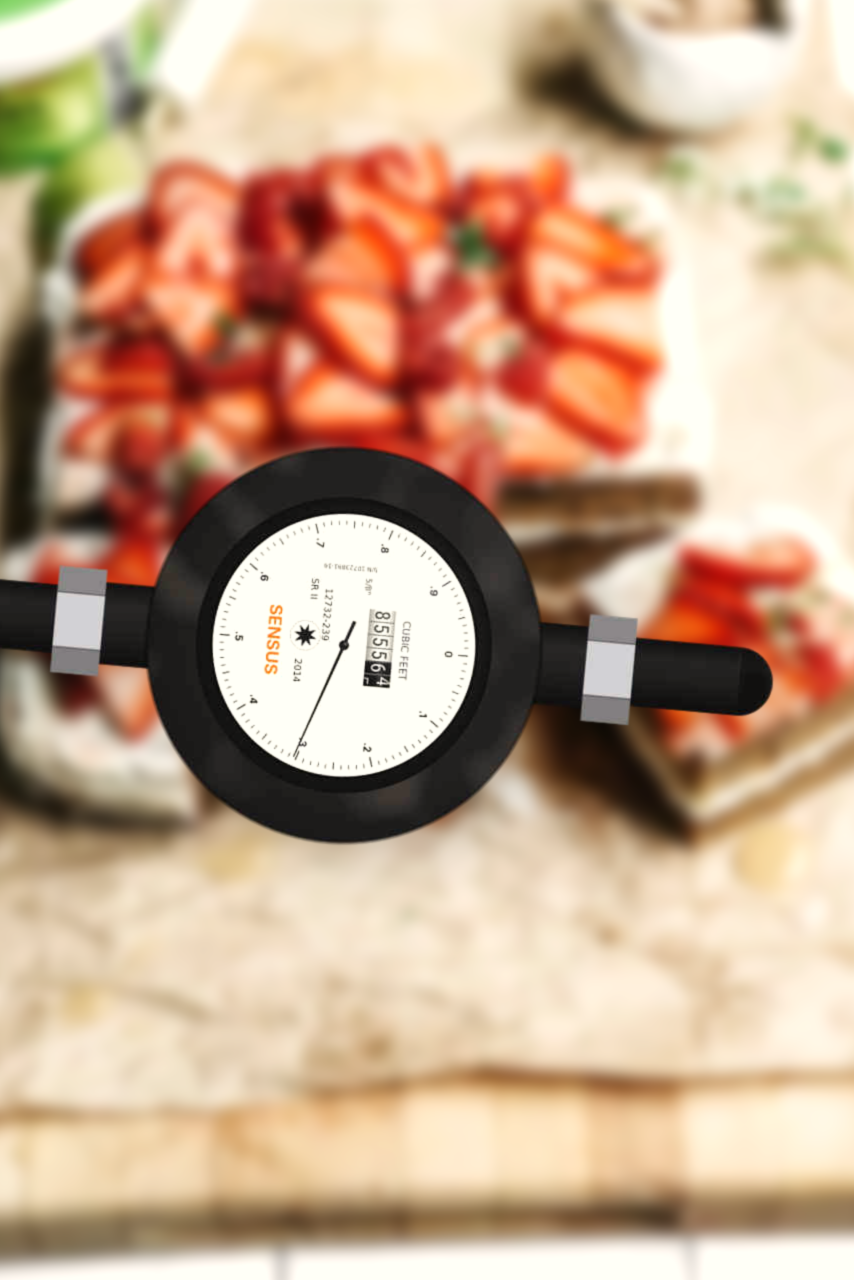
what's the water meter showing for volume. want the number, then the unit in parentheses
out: 855564.30 (ft³)
